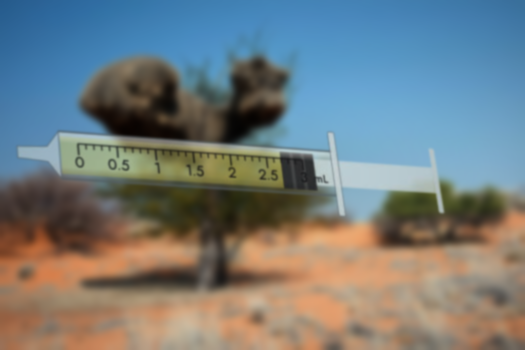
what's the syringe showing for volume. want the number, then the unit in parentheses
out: 2.7 (mL)
